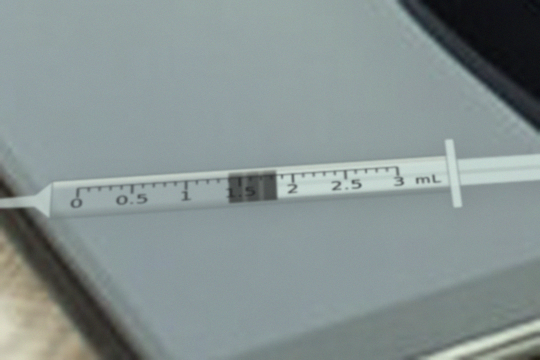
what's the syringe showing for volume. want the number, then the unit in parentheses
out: 1.4 (mL)
